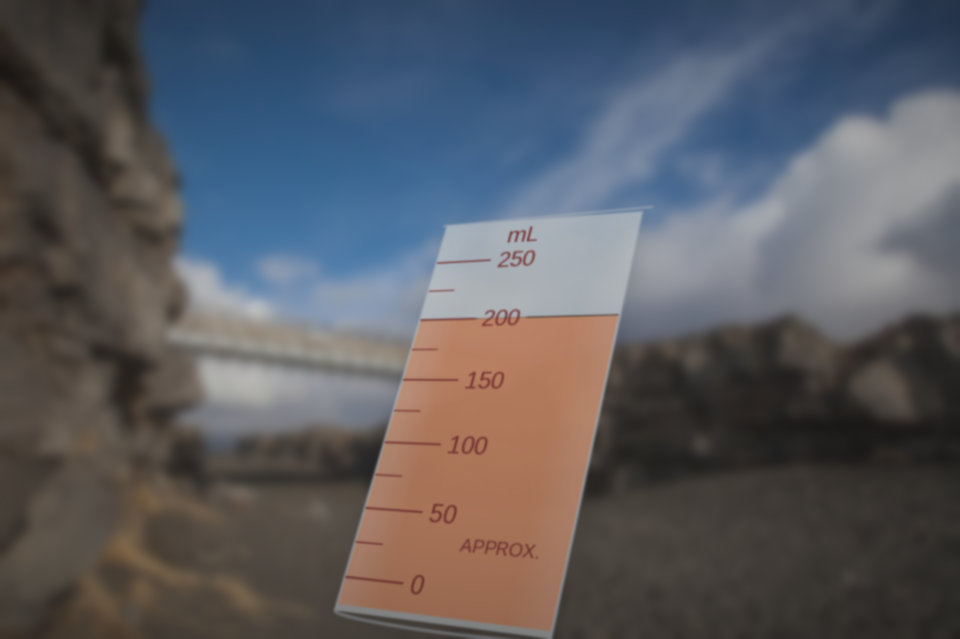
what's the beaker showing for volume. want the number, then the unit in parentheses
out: 200 (mL)
